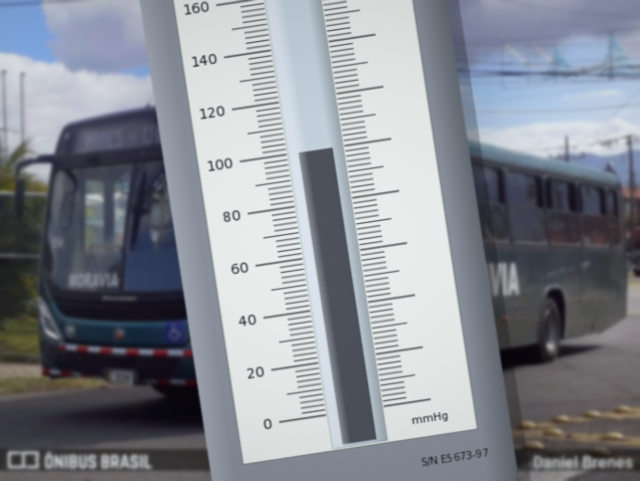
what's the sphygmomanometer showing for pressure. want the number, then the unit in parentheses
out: 100 (mmHg)
